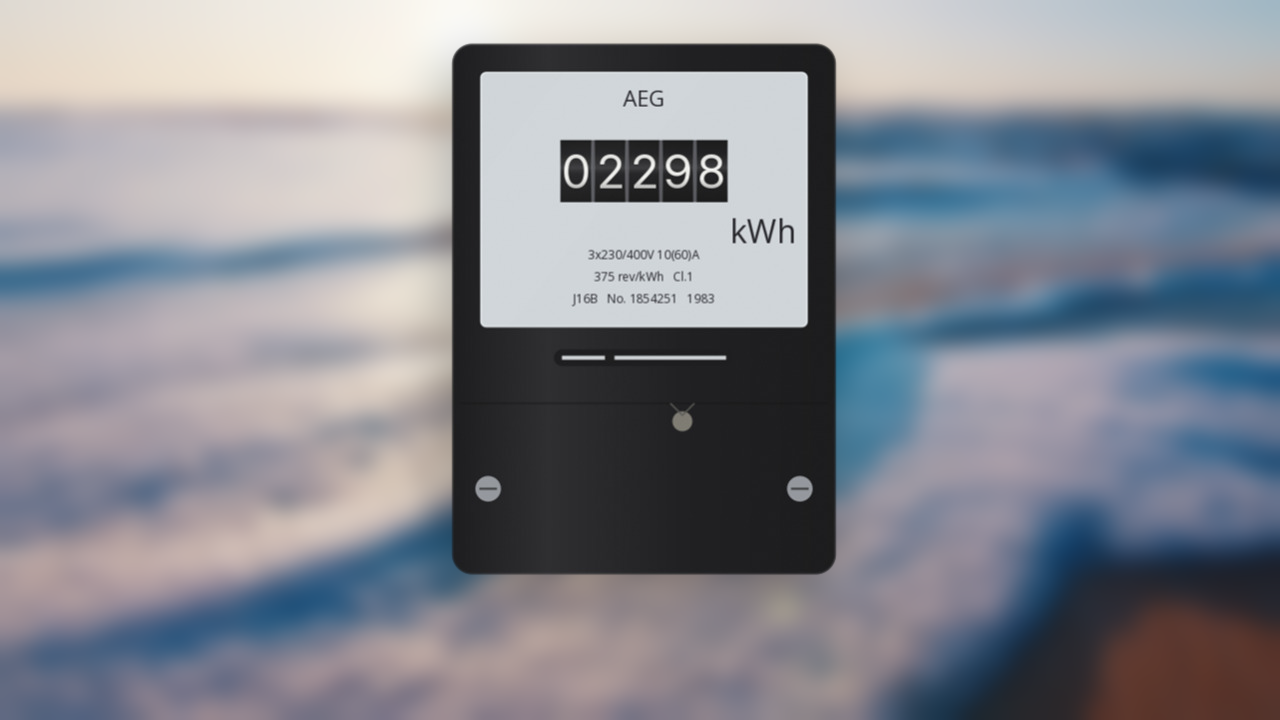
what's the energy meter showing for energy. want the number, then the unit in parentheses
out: 2298 (kWh)
